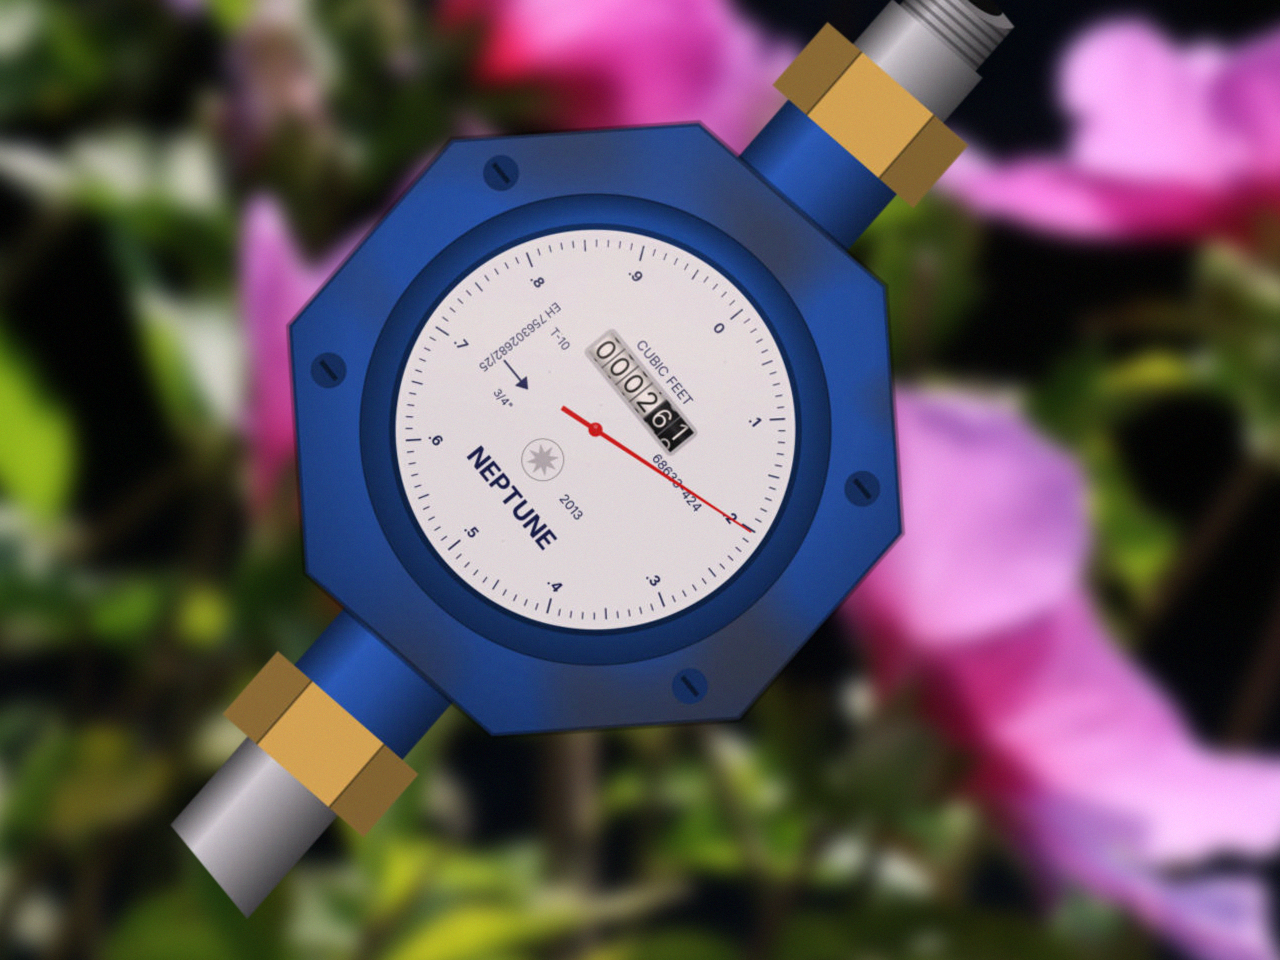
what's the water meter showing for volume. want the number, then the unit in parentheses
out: 261.20 (ft³)
